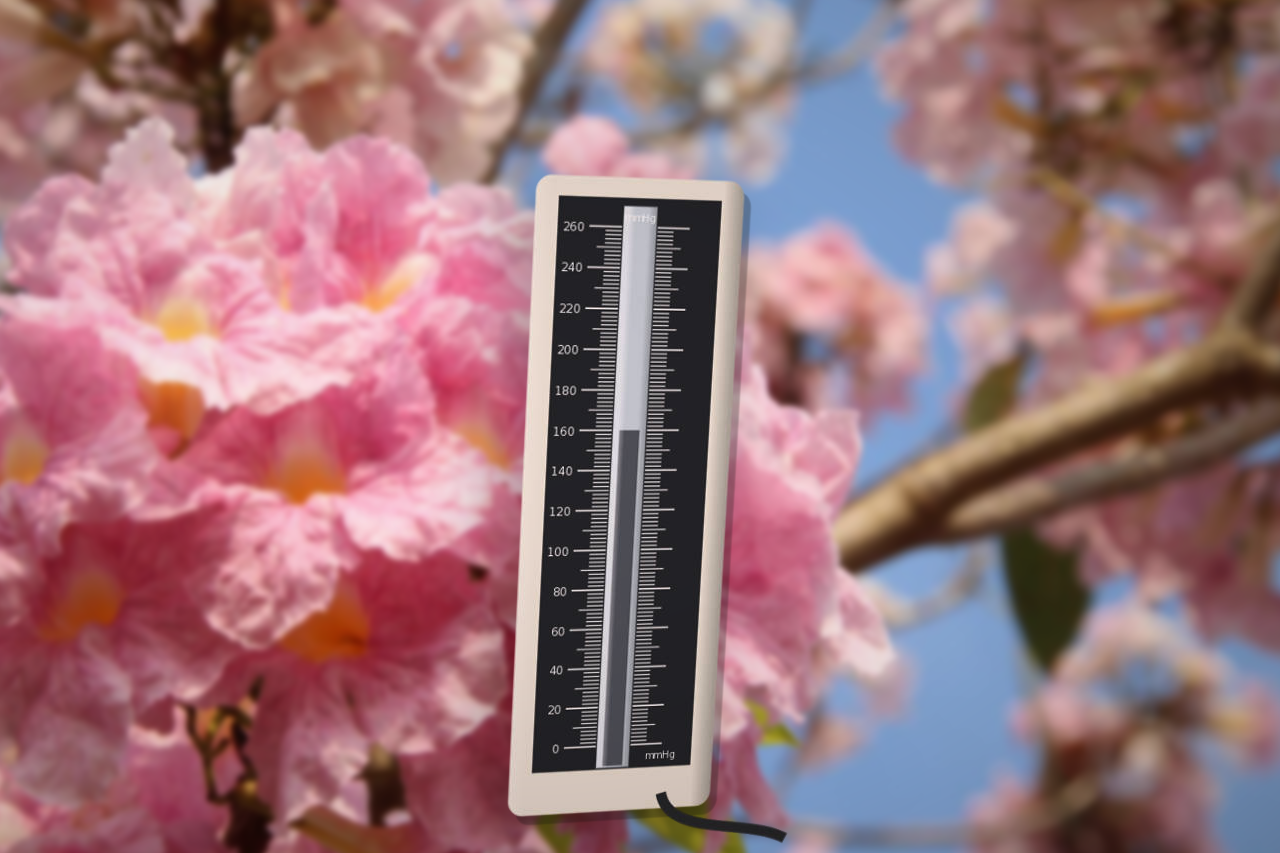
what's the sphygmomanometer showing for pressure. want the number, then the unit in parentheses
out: 160 (mmHg)
